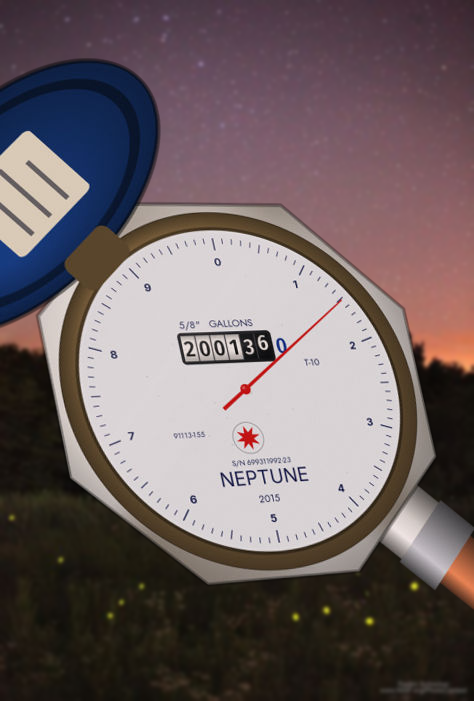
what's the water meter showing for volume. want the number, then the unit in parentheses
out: 2001361.5 (gal)
